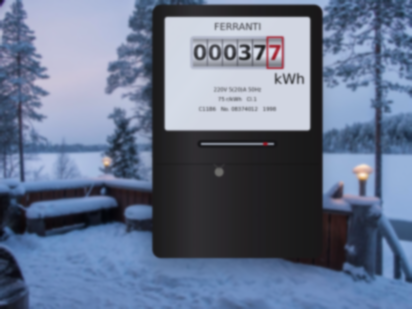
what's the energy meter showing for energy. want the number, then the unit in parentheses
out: 37.7 (kWh)
